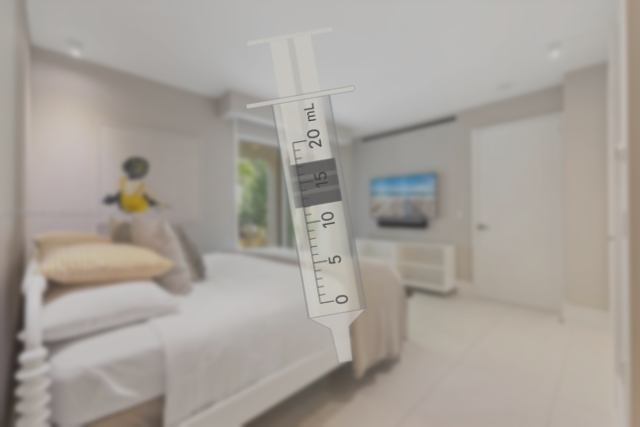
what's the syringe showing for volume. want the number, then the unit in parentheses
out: 12 (mL)
